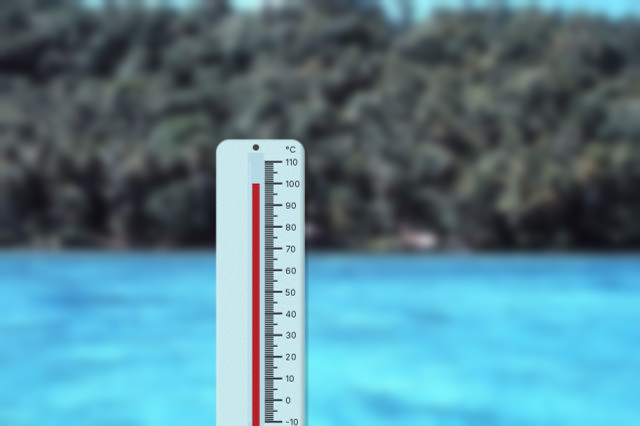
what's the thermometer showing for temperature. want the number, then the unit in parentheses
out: 100 (°C)
